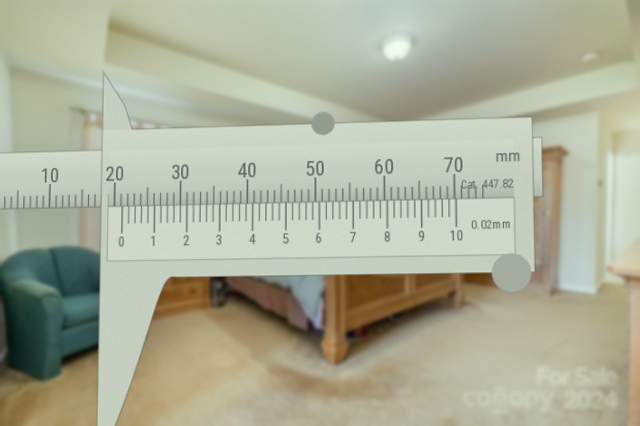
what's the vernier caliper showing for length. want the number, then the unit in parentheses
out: 21.2 (mm)
